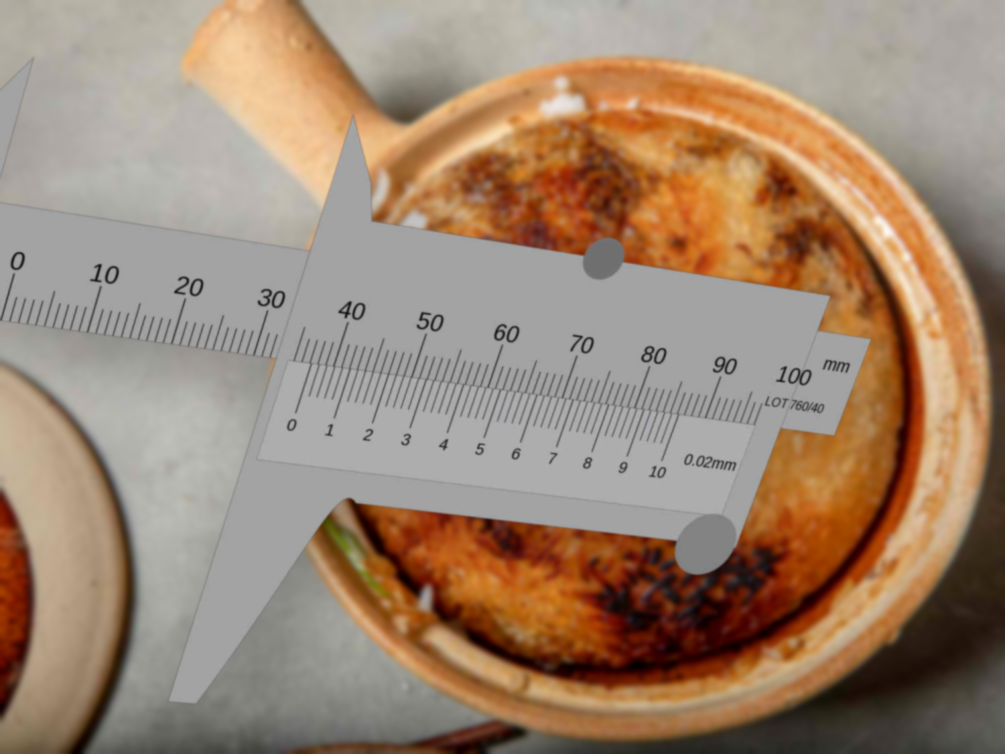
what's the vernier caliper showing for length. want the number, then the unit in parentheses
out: 37.2 (mm)
